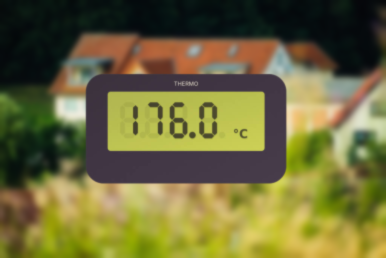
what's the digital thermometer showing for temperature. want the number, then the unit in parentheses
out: 176.0 (°C)
